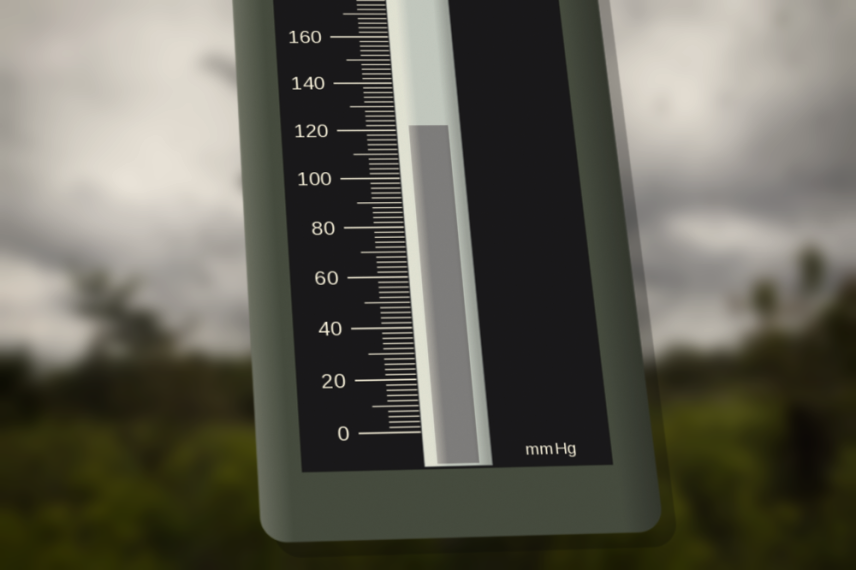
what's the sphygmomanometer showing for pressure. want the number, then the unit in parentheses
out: 122 (mmHg)
